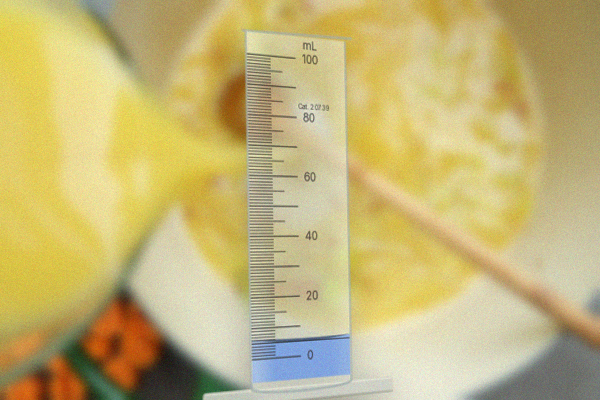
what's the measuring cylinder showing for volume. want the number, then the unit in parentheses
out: 5 (mL)
